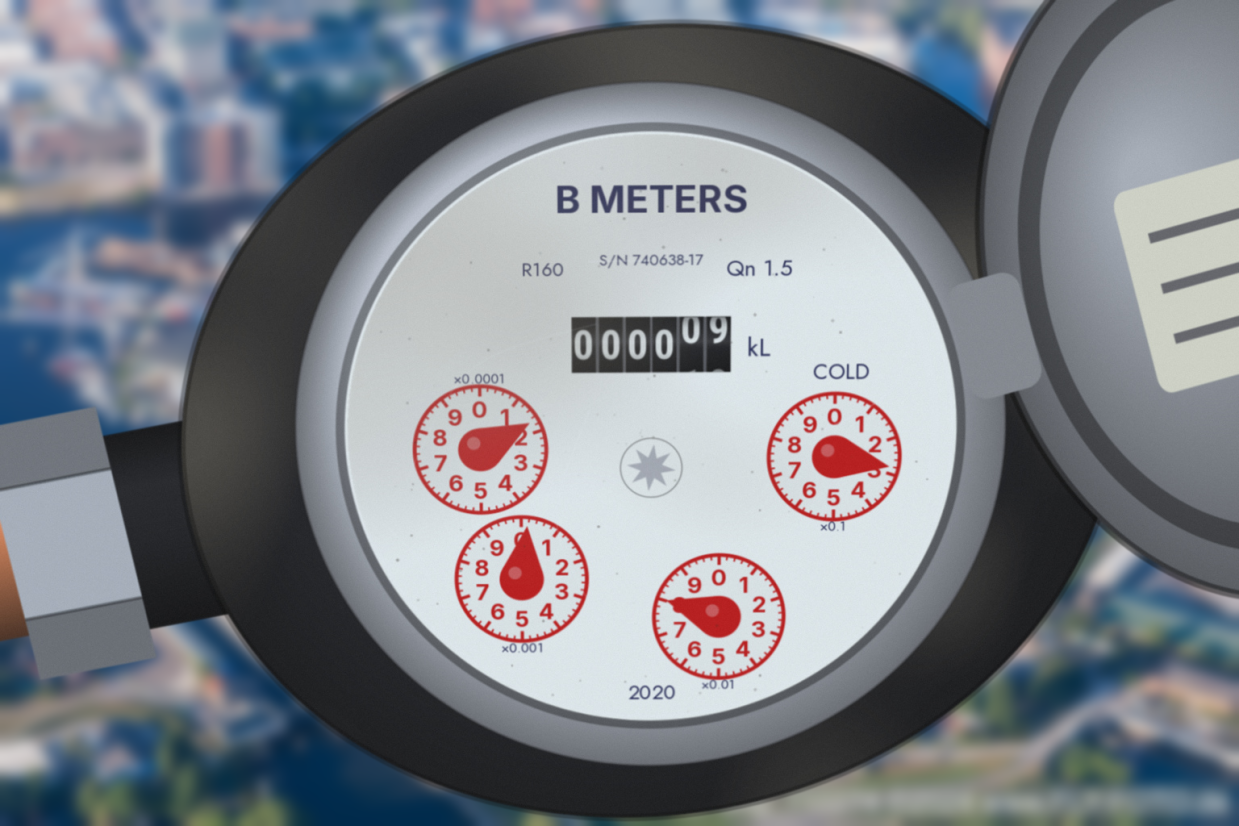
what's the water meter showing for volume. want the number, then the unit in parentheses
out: 9.2801 (kL)
